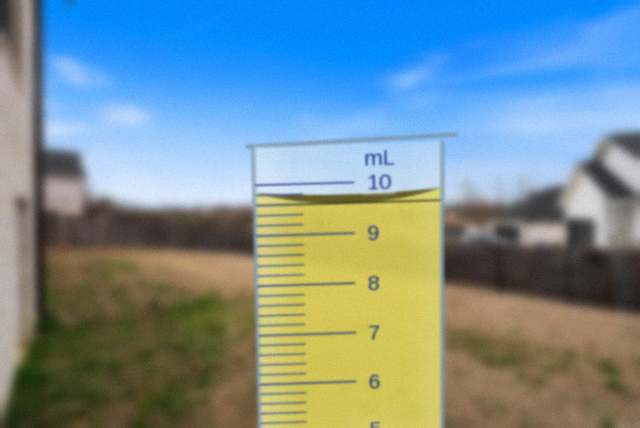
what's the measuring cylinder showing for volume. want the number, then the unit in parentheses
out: 9.6 (mL)
